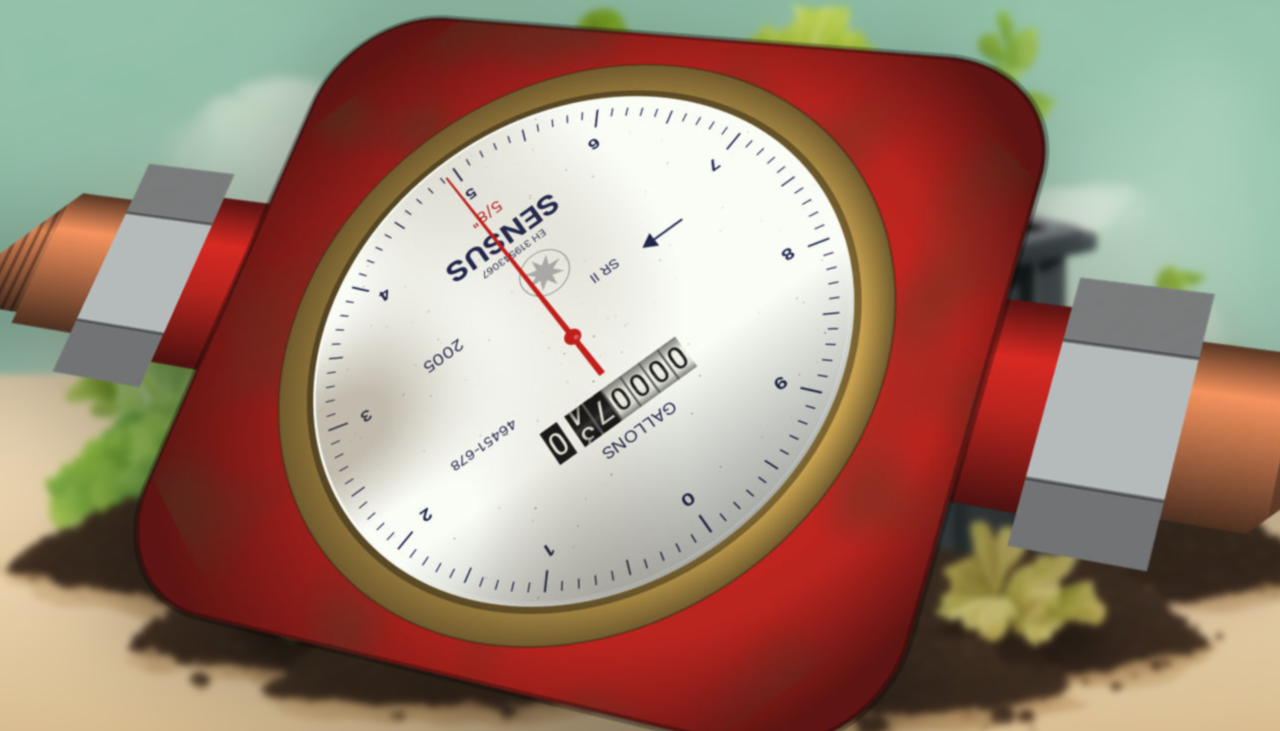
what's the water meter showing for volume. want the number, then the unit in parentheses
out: 734.9 (gal)
